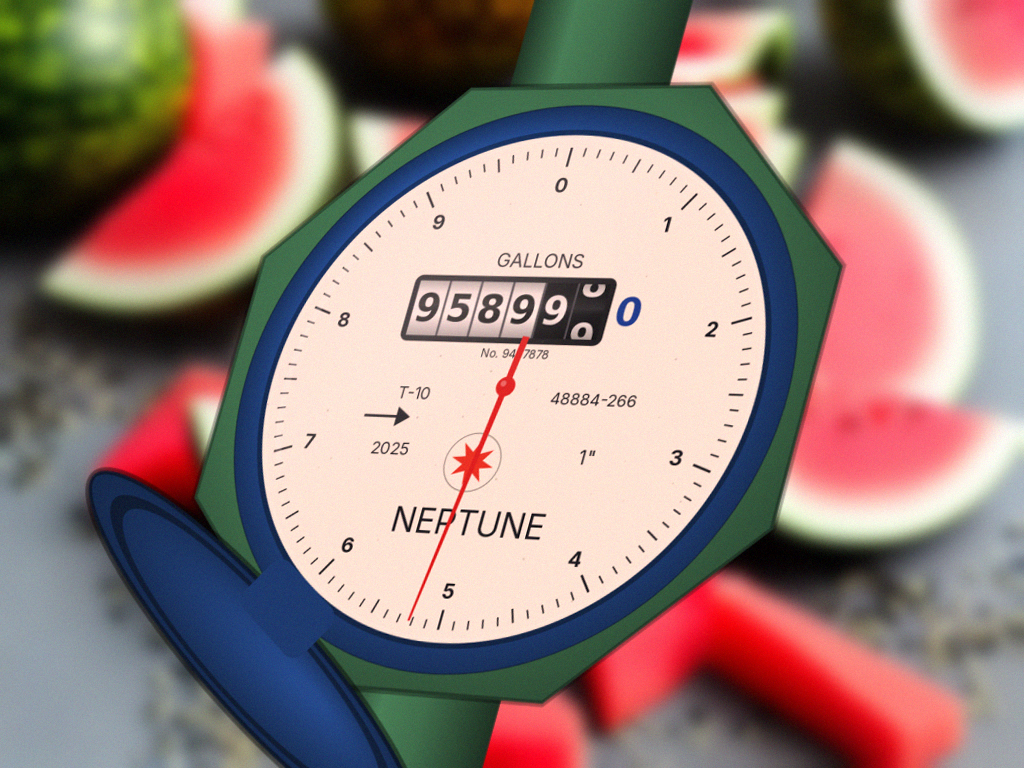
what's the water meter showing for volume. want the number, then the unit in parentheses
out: 9589985.2 (gal)
